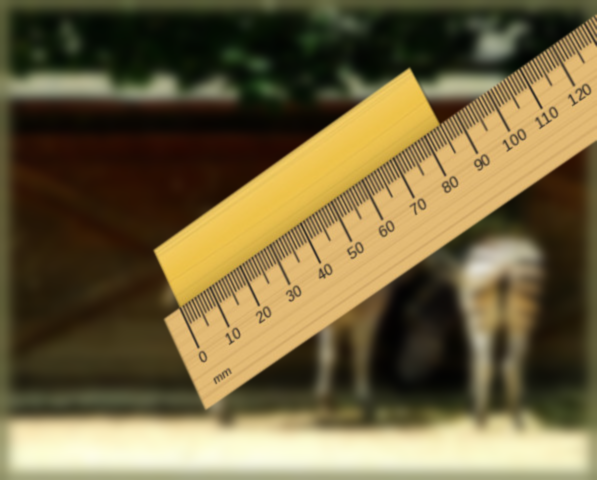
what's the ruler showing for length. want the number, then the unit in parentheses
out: 85 (mm)
